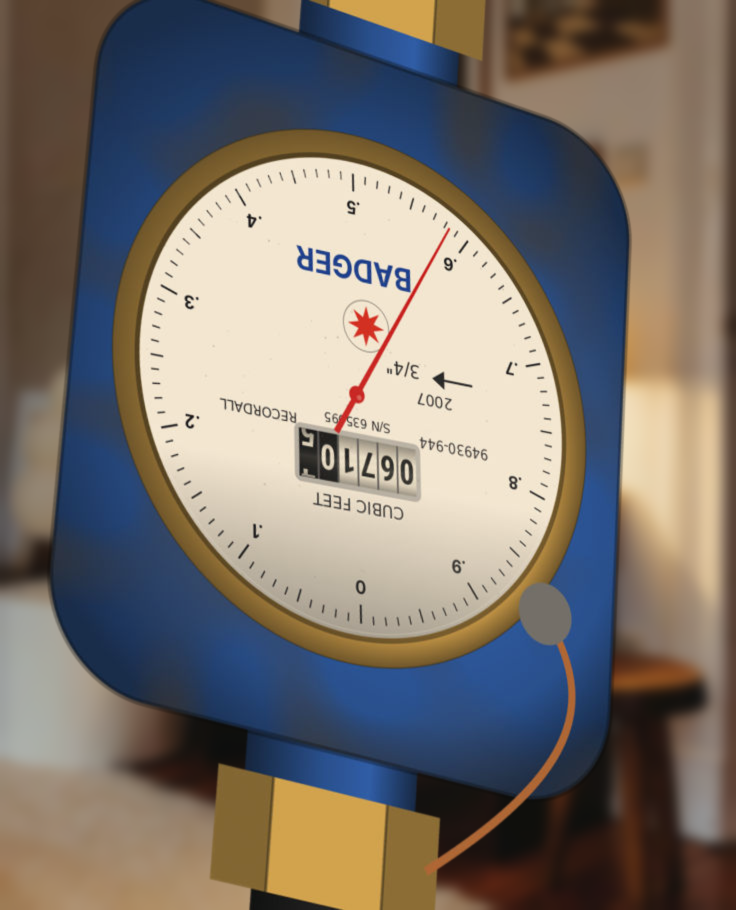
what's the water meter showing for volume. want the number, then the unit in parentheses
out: 67104.58 (ft³)
